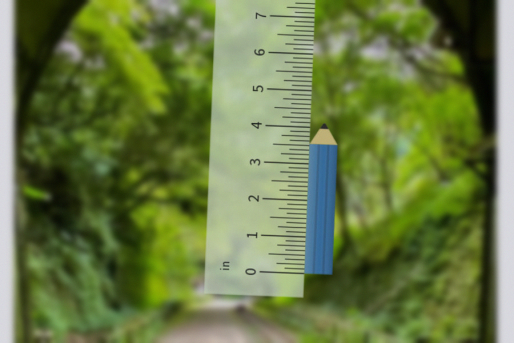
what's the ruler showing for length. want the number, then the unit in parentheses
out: 4.125 (in)
